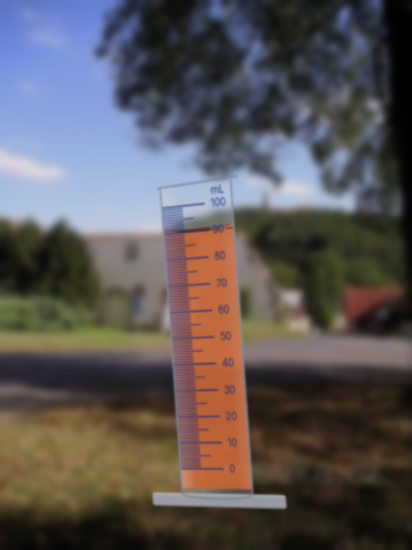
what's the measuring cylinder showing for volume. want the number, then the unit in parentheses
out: 90 (mL)
